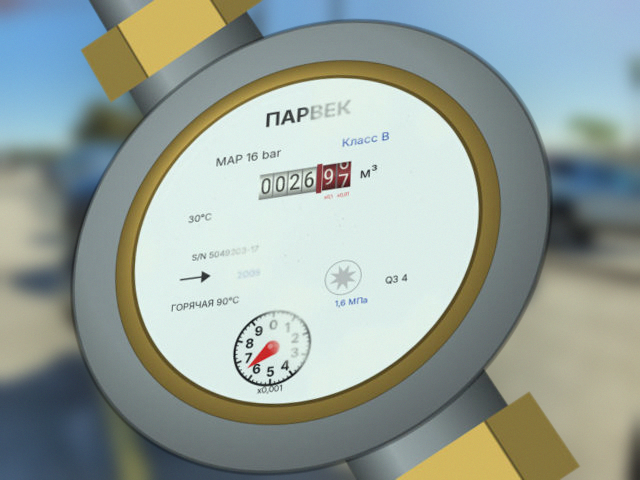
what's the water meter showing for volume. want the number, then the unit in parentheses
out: 26.966 (m³)
